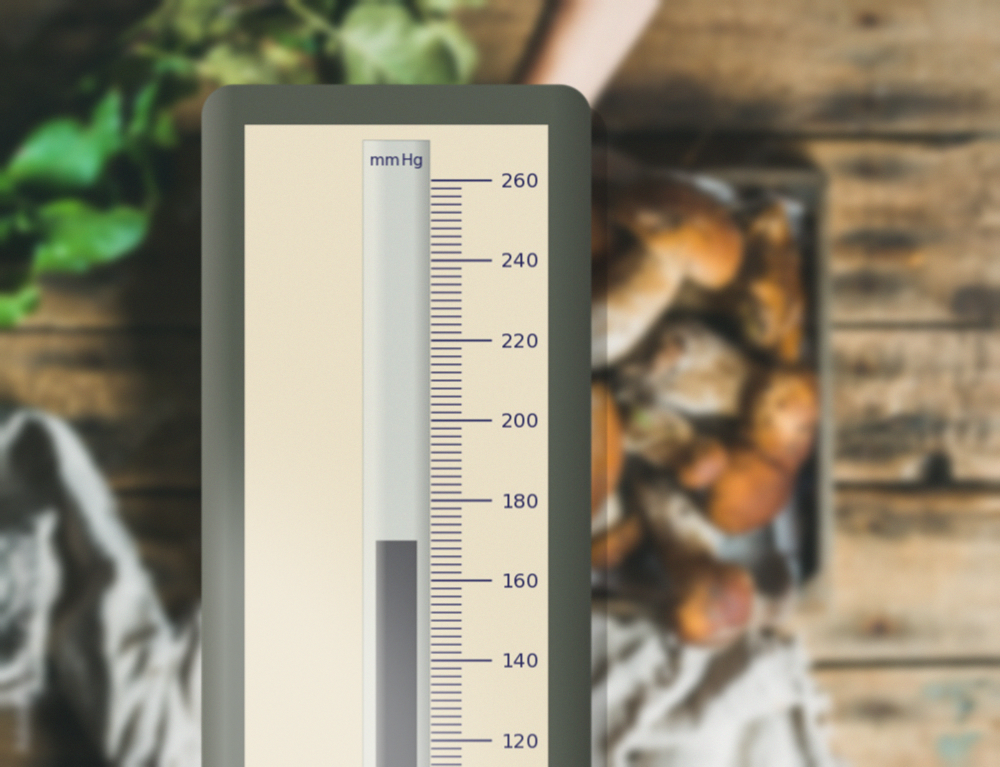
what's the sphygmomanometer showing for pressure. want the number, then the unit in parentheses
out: 170 (mmHg)
